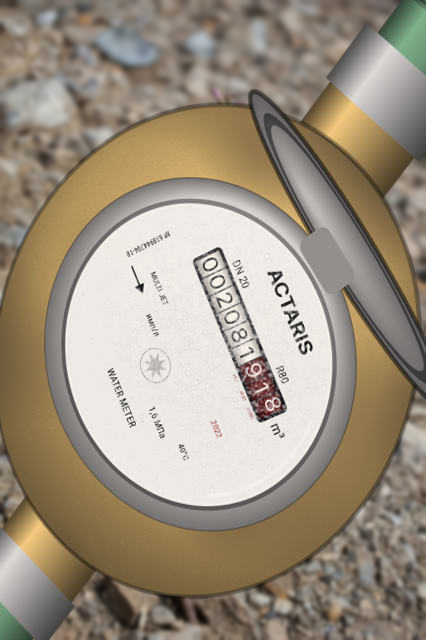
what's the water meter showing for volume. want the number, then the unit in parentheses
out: 2081.918 (m³)
